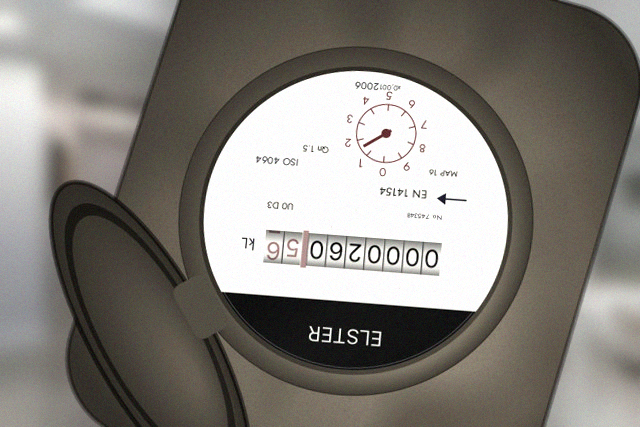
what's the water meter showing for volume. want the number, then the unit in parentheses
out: 260.561 (kL)
